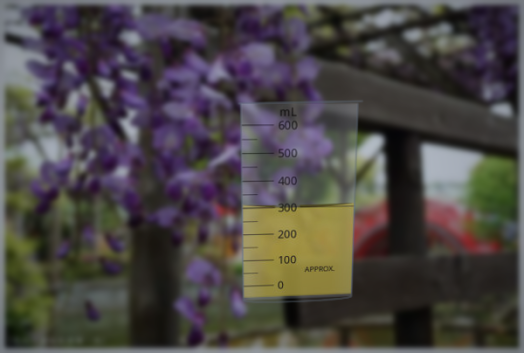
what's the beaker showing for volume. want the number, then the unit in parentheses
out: 300 (mL)
